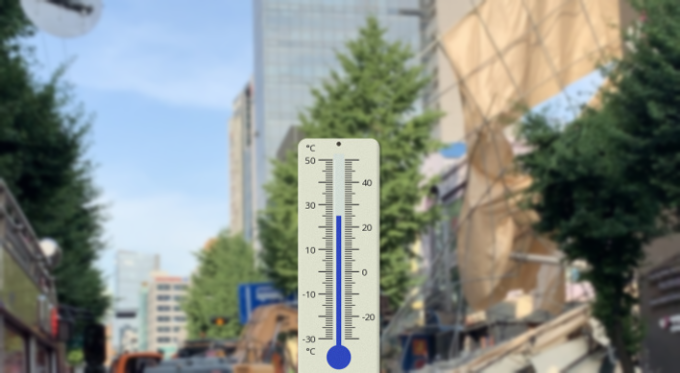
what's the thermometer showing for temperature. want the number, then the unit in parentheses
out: 25 (°C)
